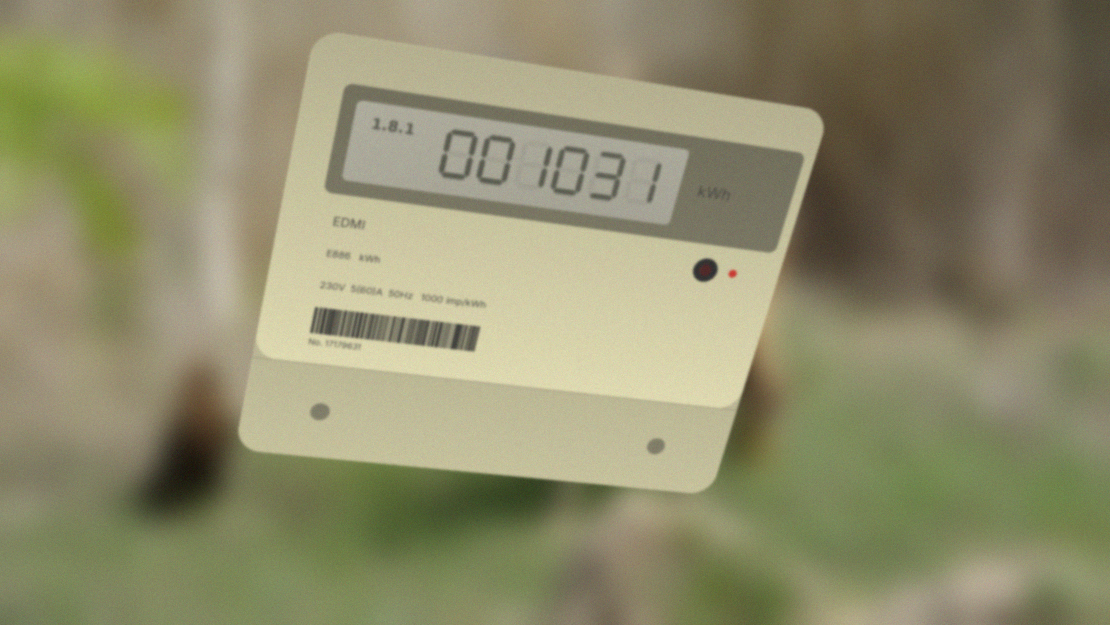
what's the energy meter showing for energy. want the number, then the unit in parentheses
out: 1031 (kWh)
